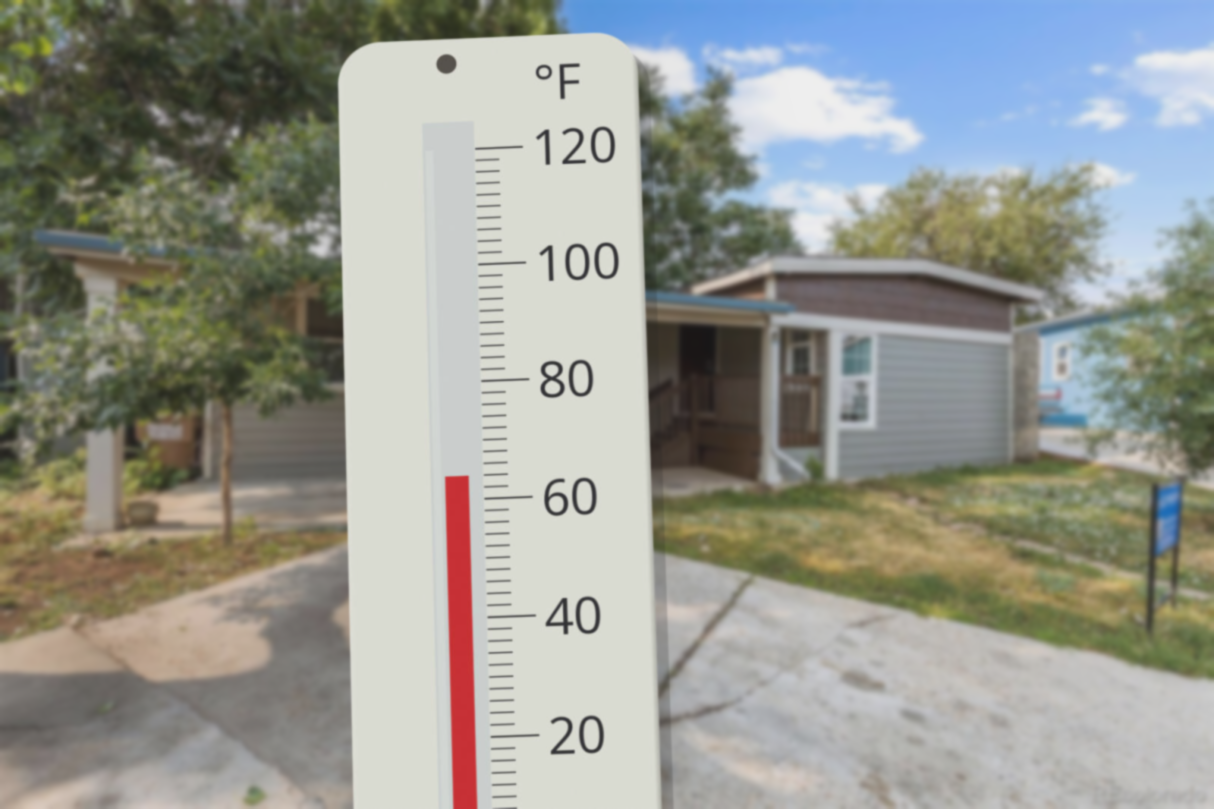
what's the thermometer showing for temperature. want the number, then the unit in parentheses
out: 64 (°F)
